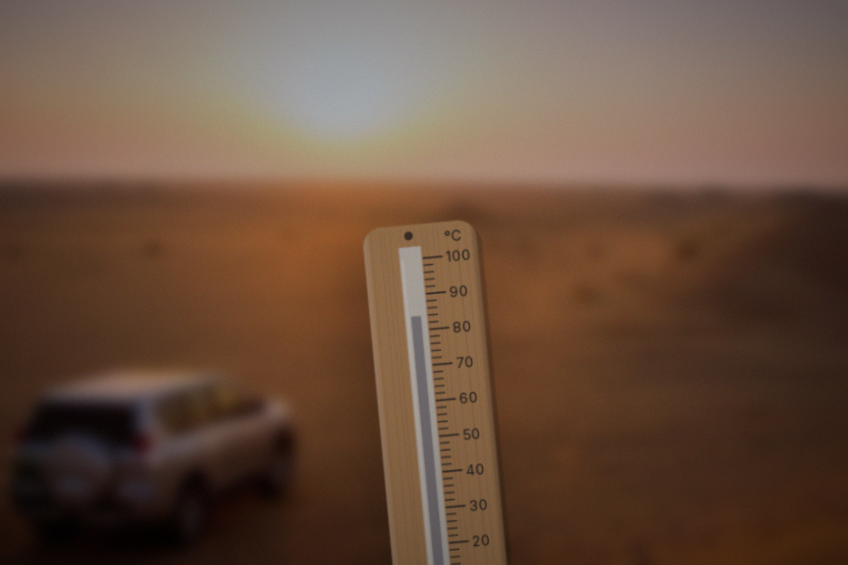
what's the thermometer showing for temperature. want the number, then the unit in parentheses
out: 84 (°C)
